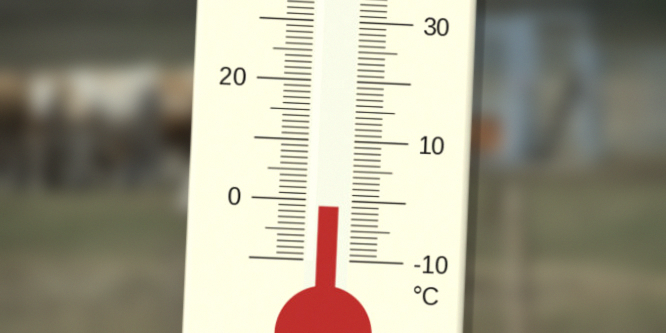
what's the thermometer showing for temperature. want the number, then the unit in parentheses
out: -1 (°C)
